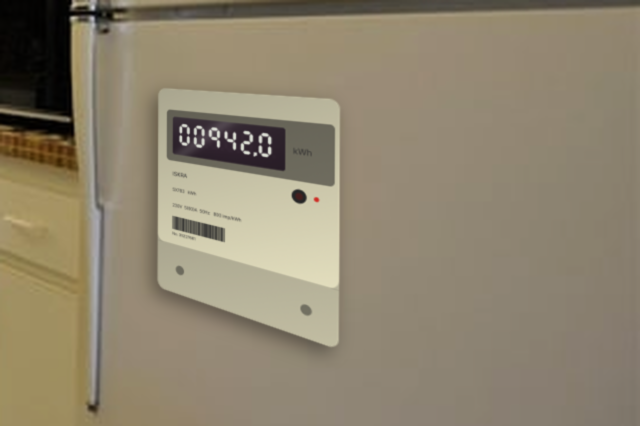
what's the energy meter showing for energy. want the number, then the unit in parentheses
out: 942.0 (kWh)
